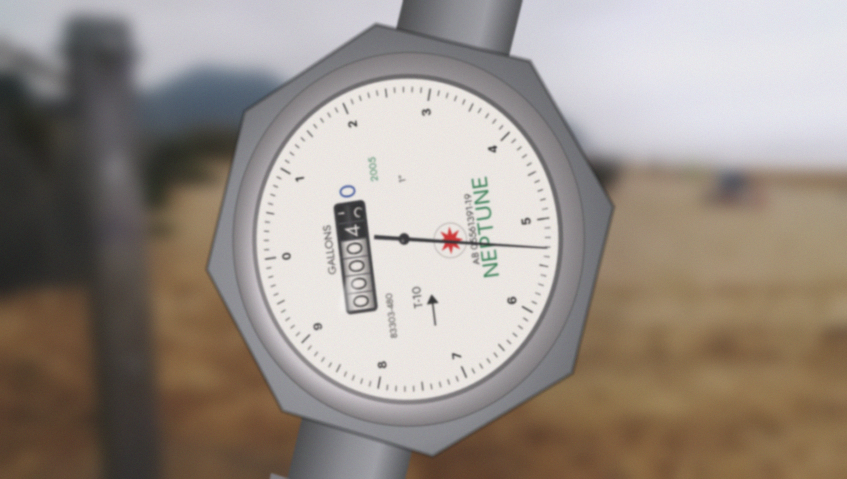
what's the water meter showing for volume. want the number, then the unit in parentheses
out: 415.3 (gal)
